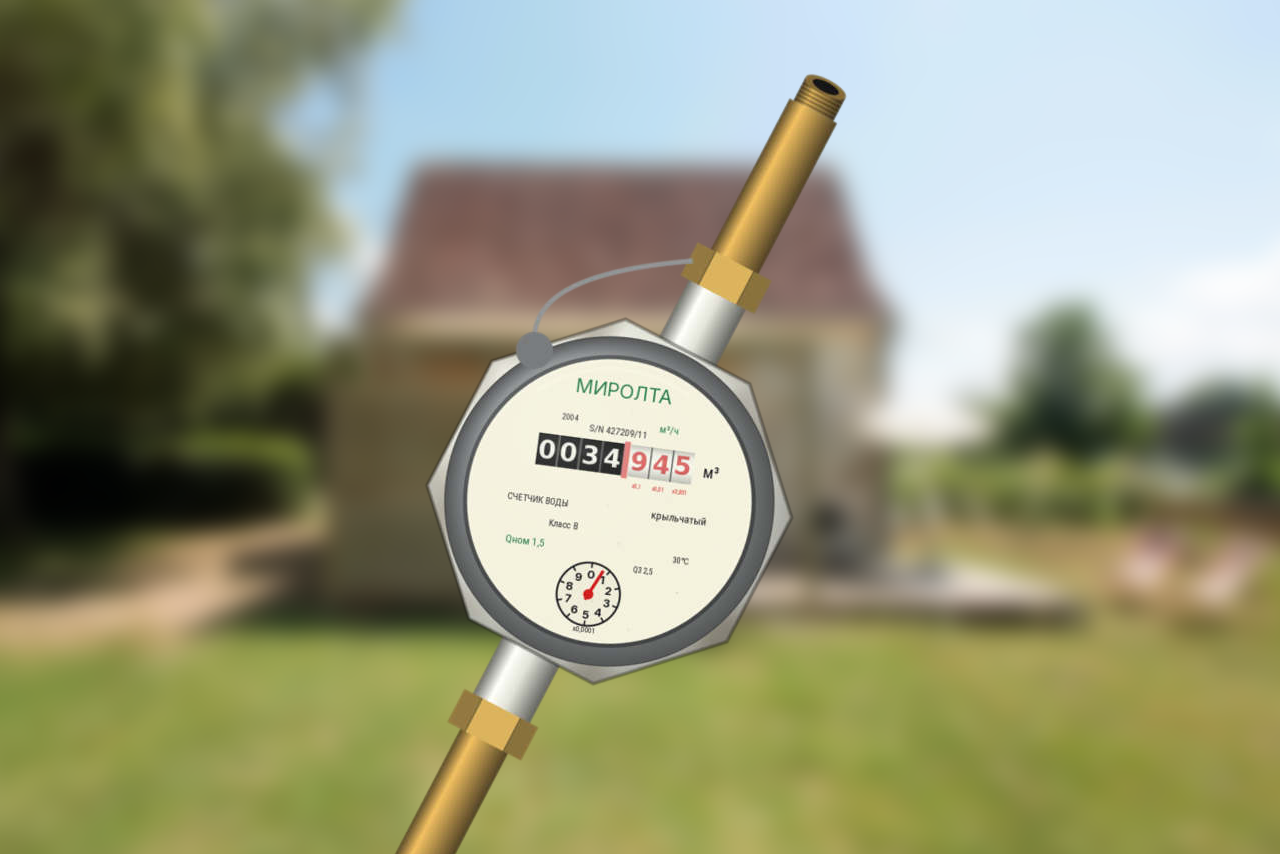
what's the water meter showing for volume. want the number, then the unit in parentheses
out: 34.9450 (m³)
